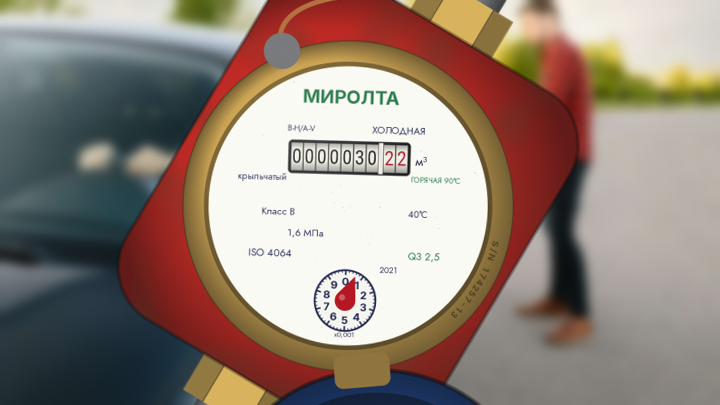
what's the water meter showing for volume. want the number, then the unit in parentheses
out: 30.220 (m³)
